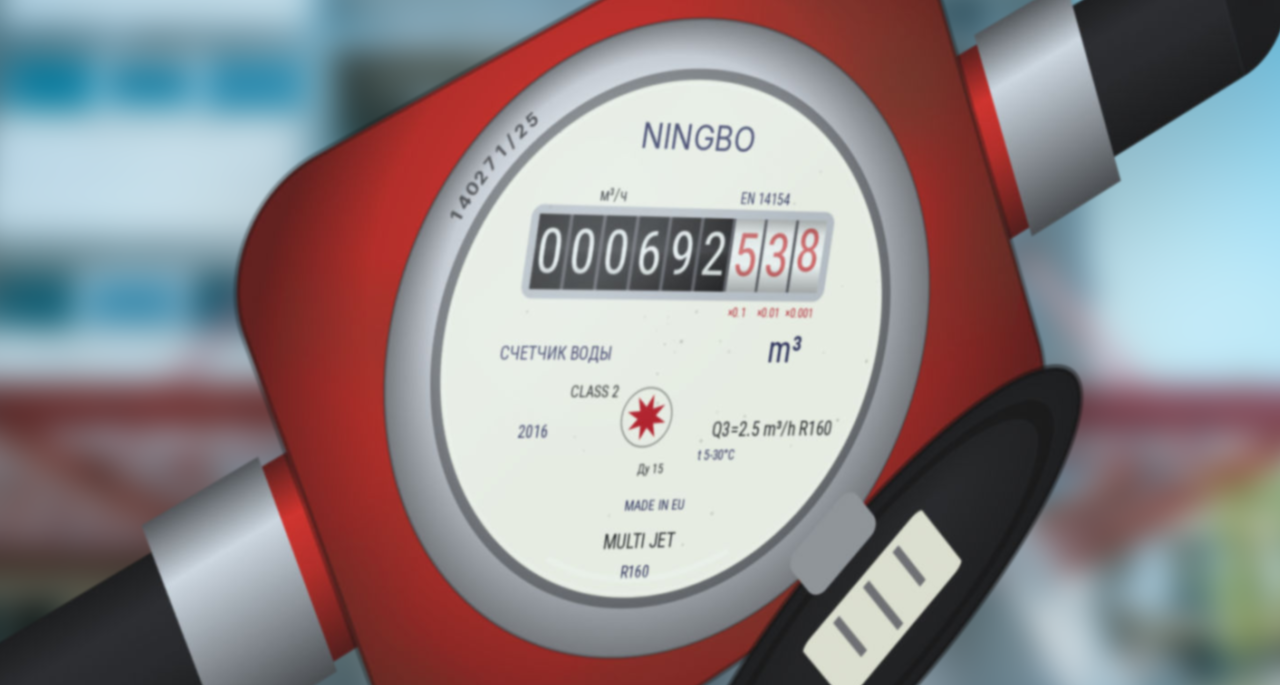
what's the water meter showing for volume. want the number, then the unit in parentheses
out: 692.538 (m³)
